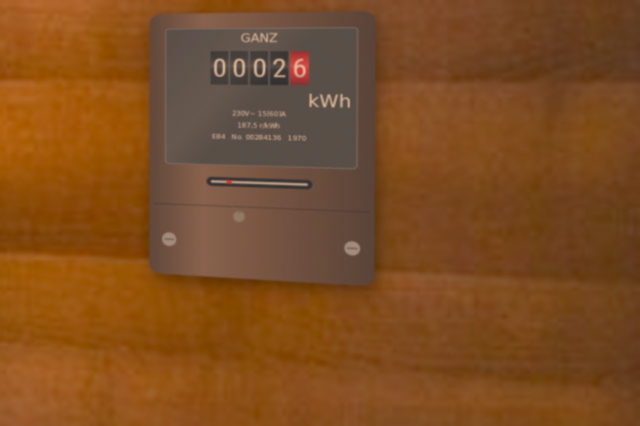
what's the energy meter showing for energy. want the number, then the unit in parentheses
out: 2.6 (kWh)
